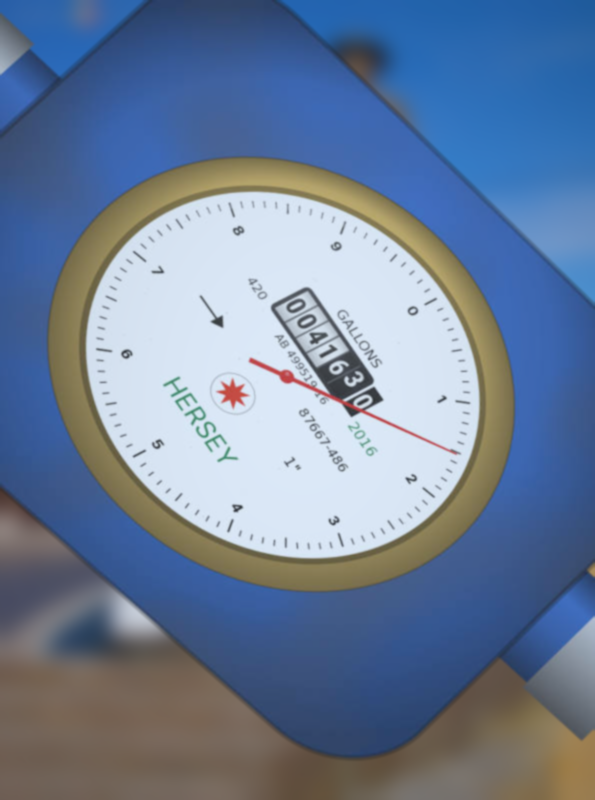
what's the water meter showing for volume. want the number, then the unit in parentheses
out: 41631.5 (gal)
